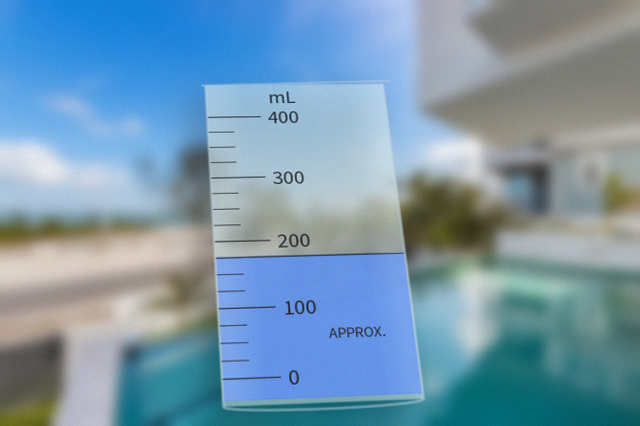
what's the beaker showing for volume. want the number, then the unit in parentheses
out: 175 (mL)
